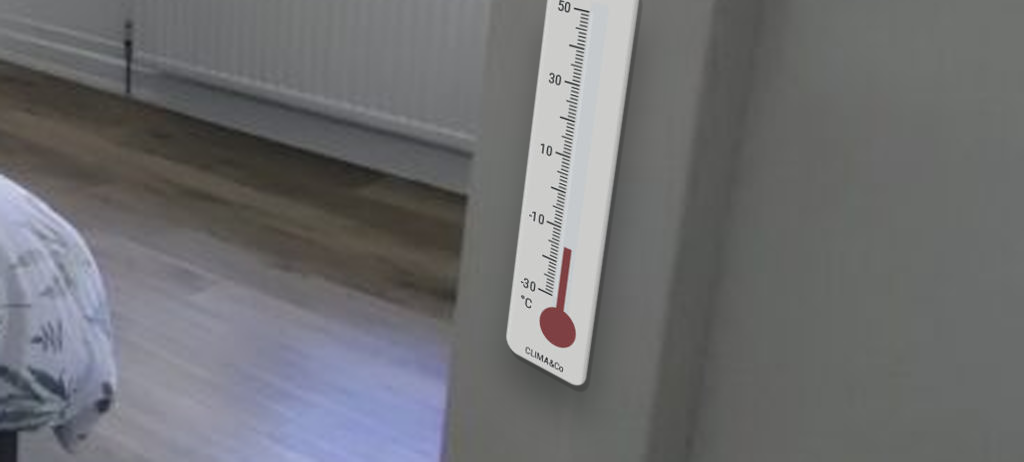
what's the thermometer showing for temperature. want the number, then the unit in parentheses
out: -15 (°C)
